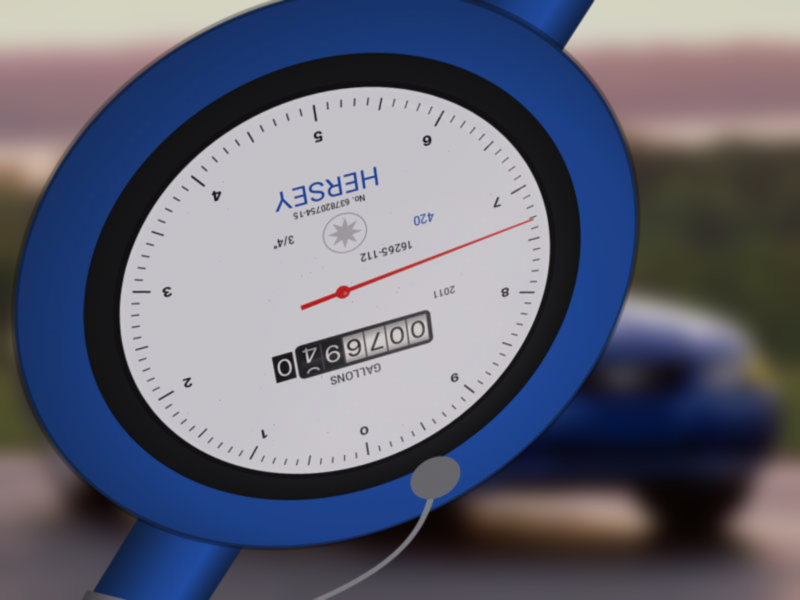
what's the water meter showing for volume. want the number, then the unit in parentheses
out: 76937.3 (gal)
